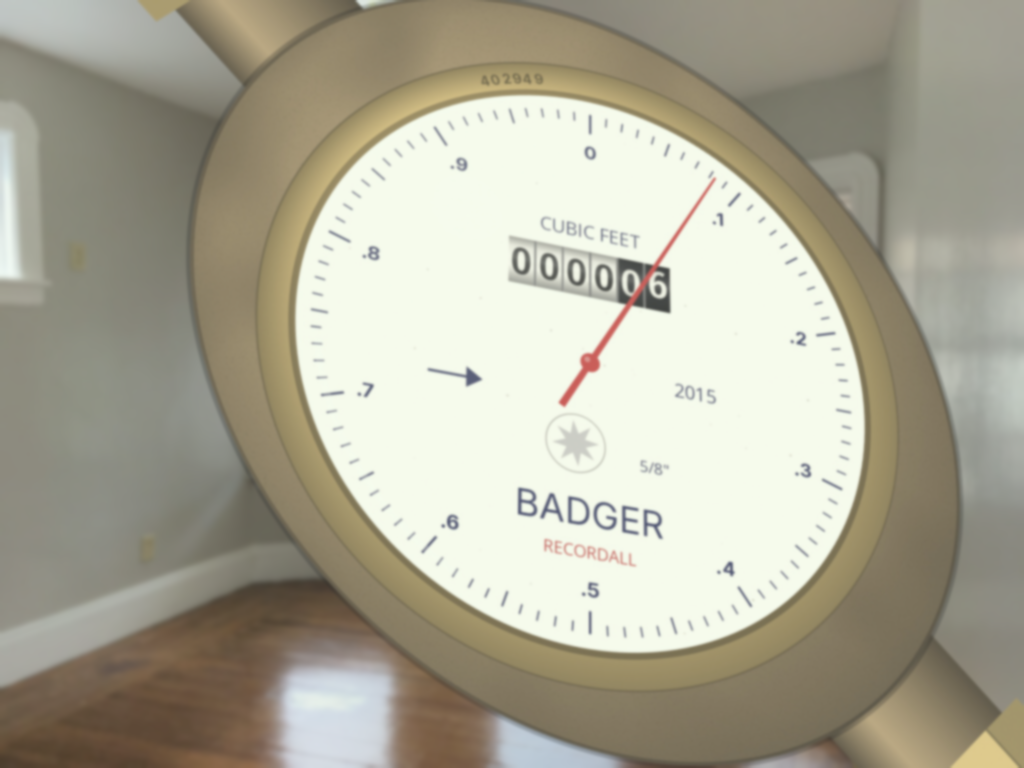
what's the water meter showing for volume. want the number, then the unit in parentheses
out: 6.08 (ft³)
